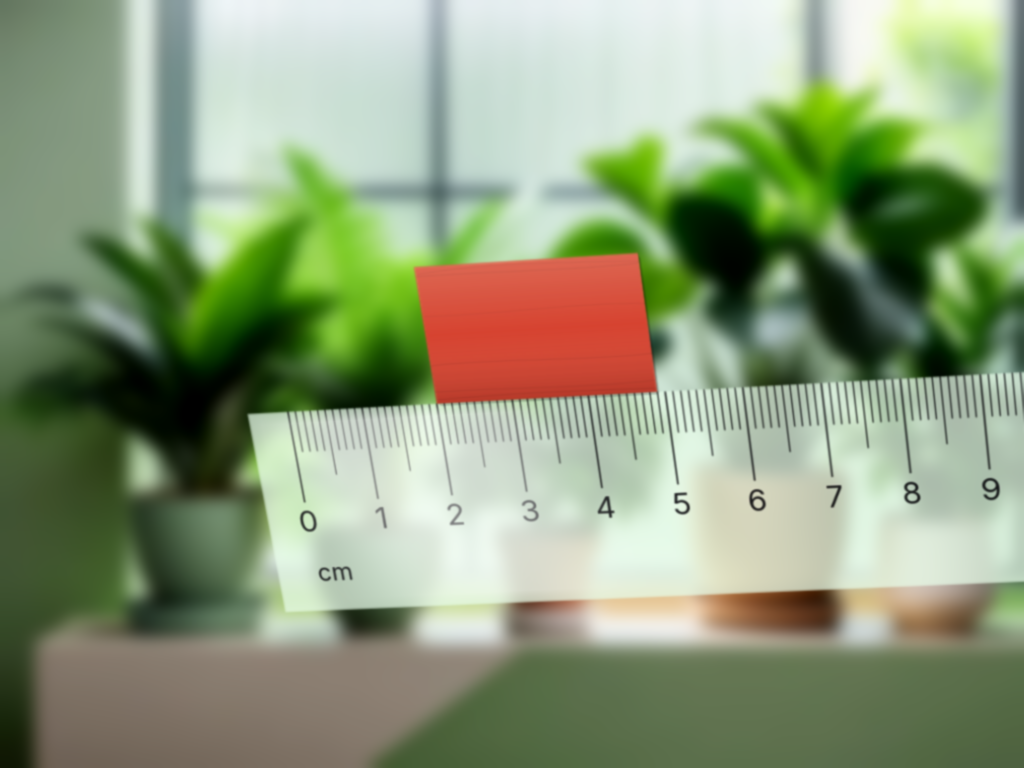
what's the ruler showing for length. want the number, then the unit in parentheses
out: 2.9 (cm)
